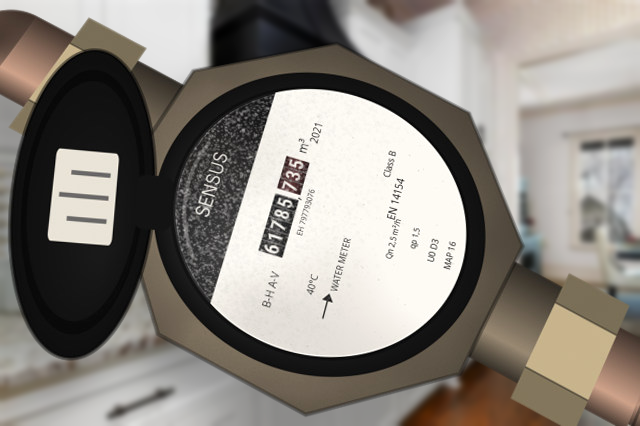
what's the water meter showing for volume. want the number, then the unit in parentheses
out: 61785.735 (m³)
